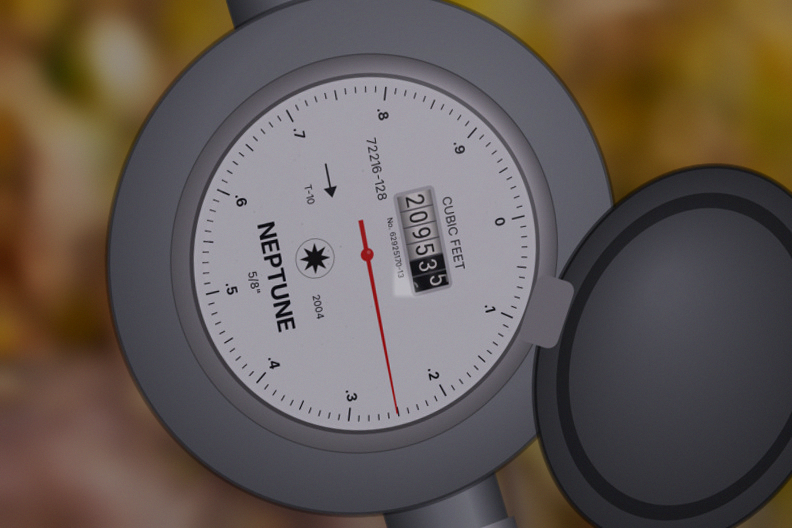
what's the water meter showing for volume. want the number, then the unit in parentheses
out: 209535.25 (ft³)
